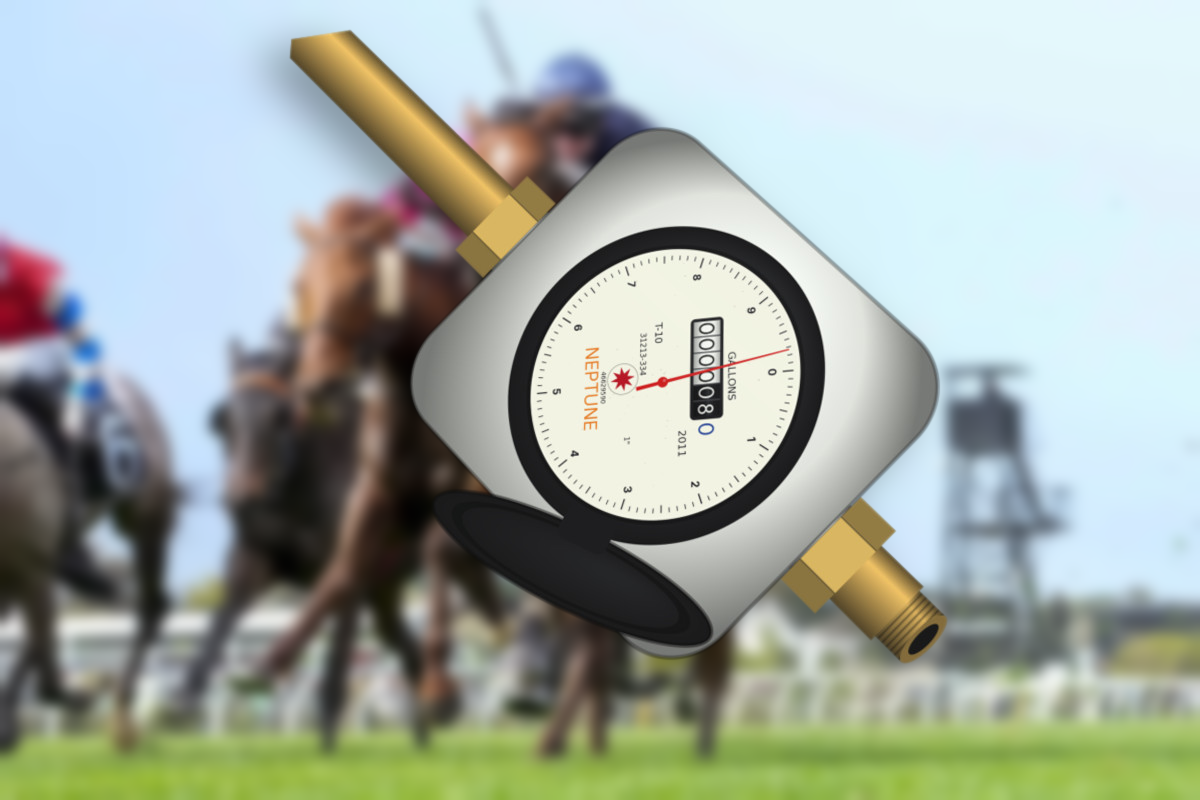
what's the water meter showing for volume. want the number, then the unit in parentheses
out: 79.7 (gal)
